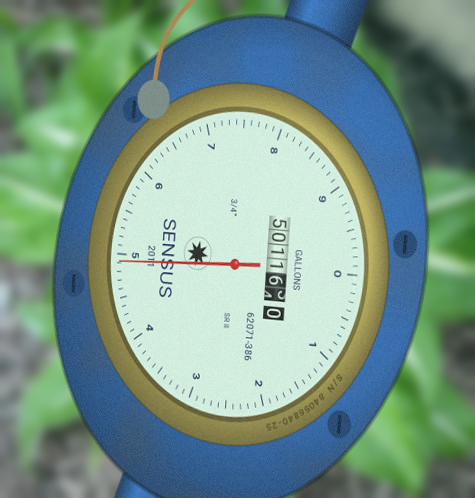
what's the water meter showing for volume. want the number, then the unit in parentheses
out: 5011634.9 (gal)
